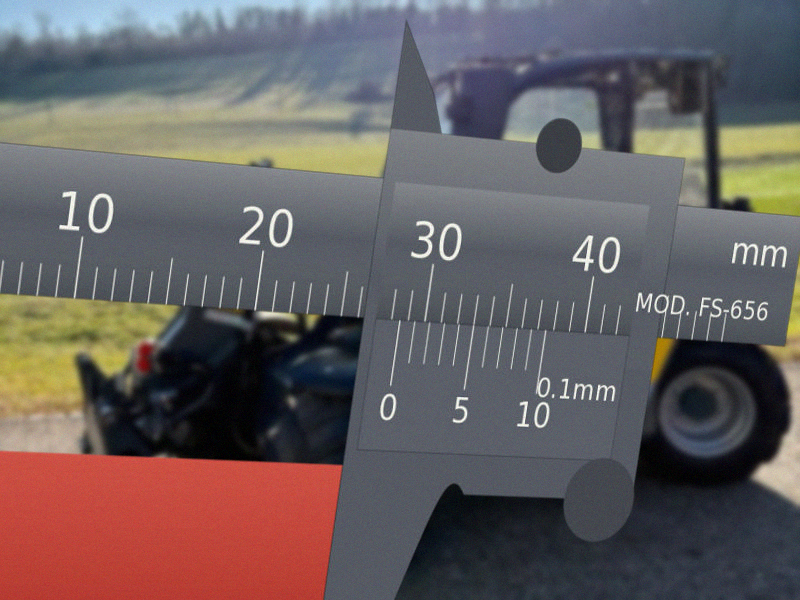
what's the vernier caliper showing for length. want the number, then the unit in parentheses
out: 28.5 (mm)
